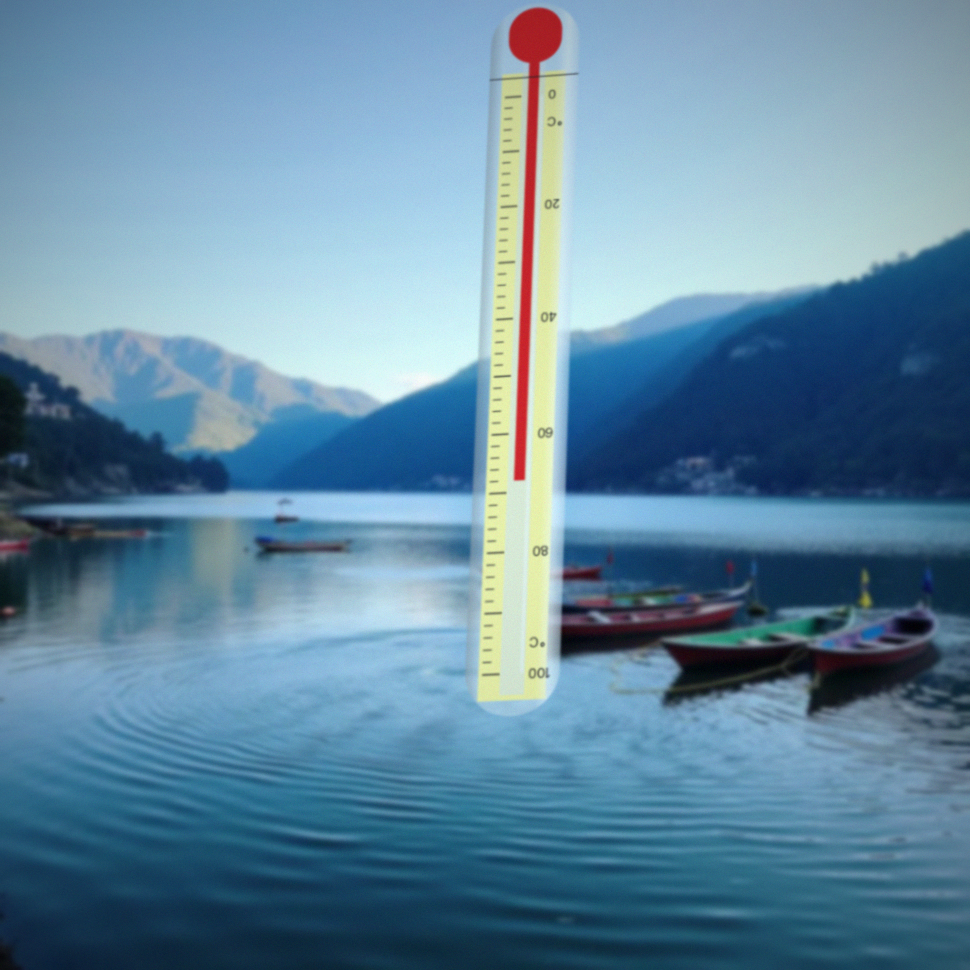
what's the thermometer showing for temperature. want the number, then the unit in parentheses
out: 68 (°C)
